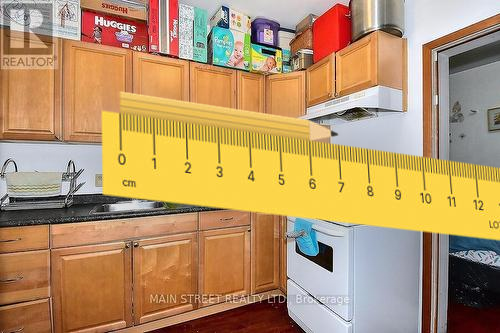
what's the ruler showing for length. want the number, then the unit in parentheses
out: 7 (cm)
